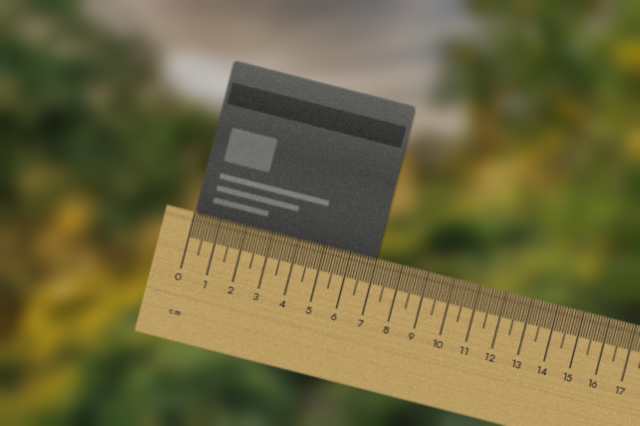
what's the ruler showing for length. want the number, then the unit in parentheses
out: 7 (cm)
